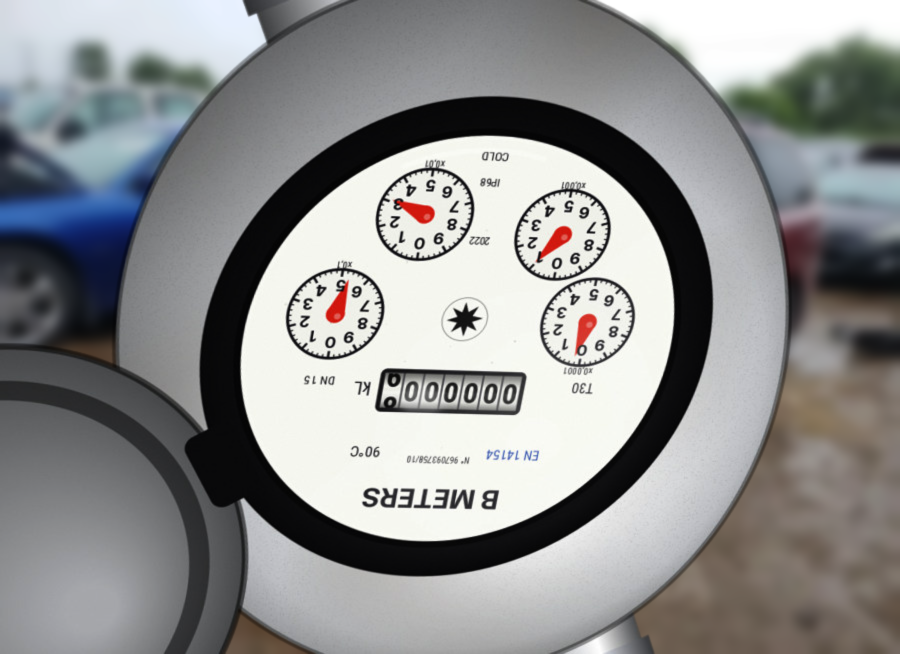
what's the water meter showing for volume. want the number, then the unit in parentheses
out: 8.5310 (kL)
